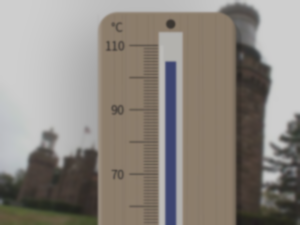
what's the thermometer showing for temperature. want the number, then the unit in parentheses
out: 105 (°C)
